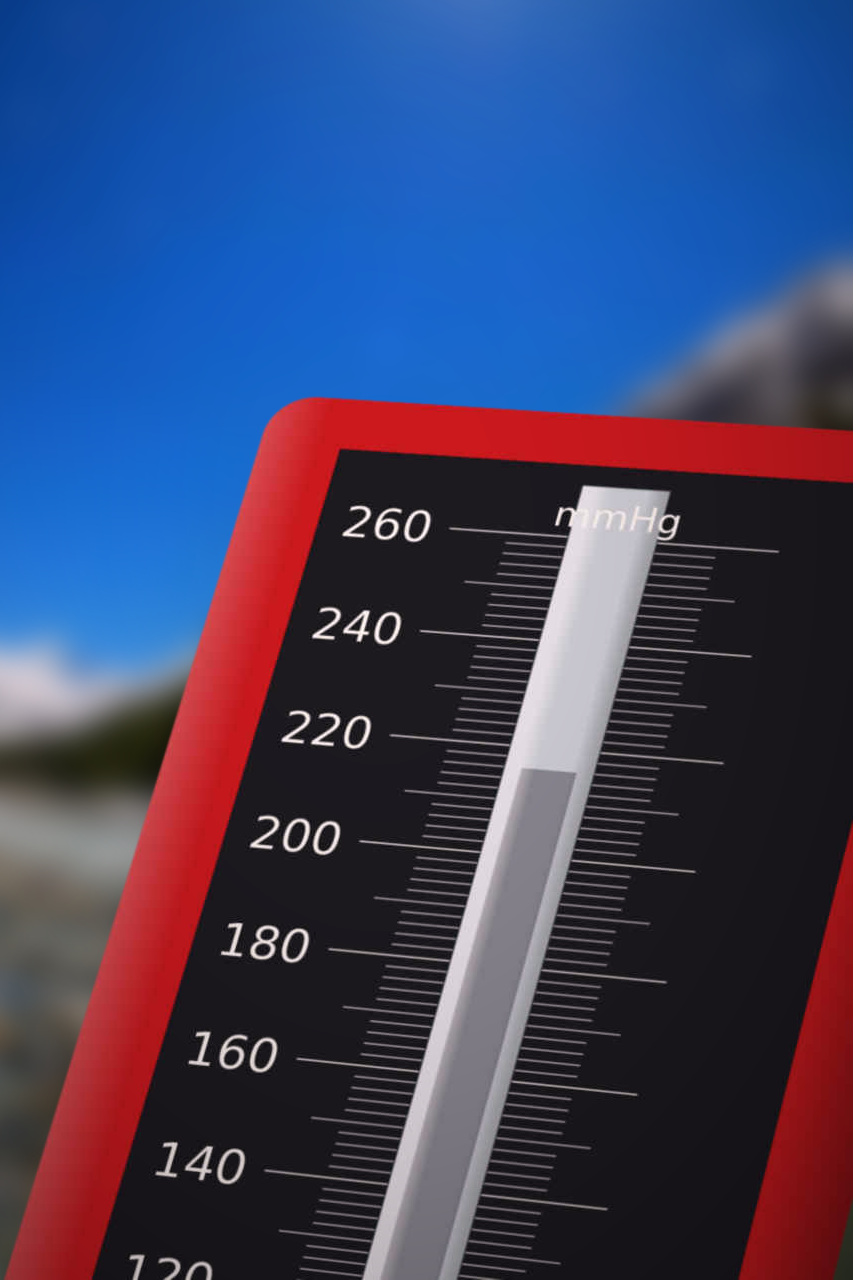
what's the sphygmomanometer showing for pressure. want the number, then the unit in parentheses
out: 216 (mmHg)
